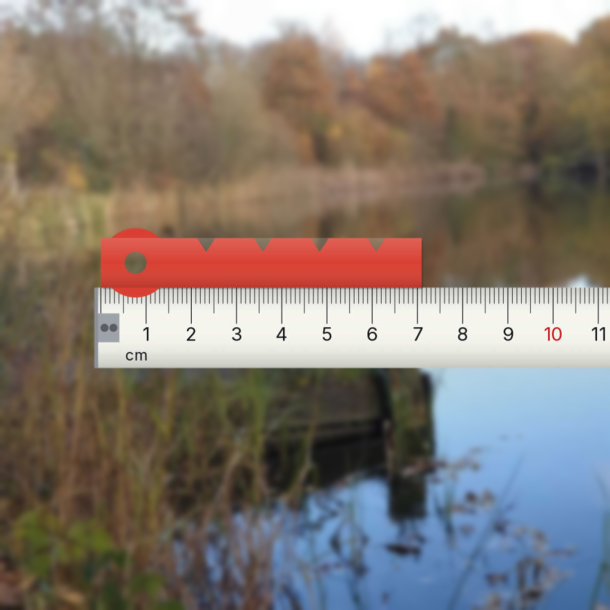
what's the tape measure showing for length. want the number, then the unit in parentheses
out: 7.1 (cm)
